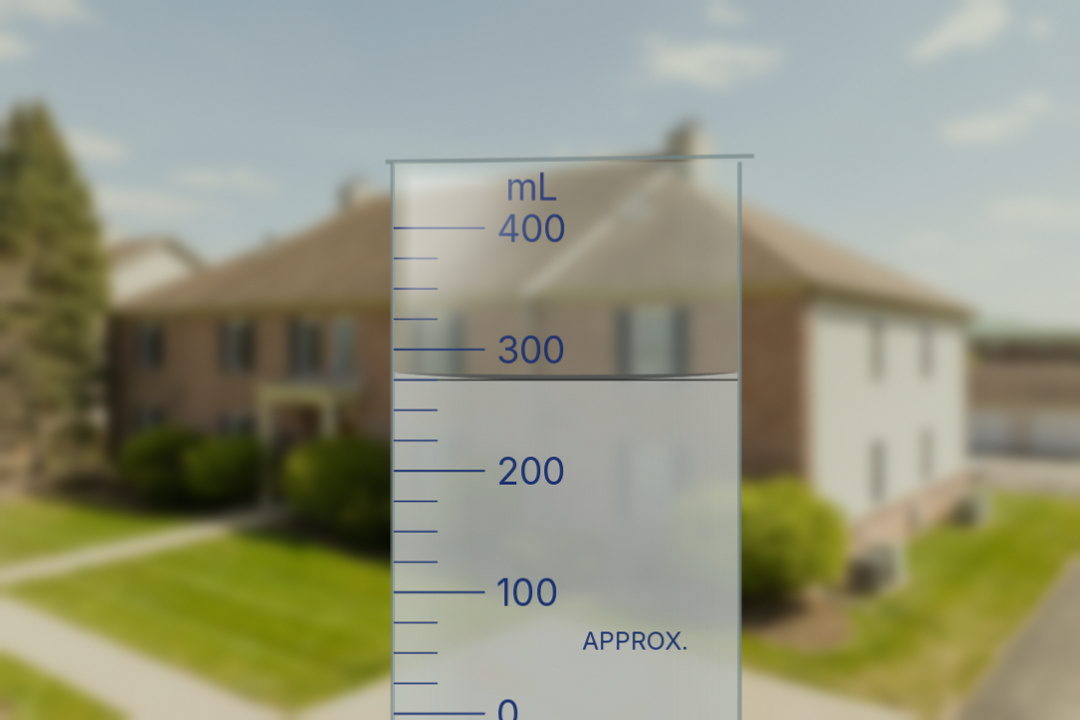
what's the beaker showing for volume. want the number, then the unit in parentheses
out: 275 (mL)
